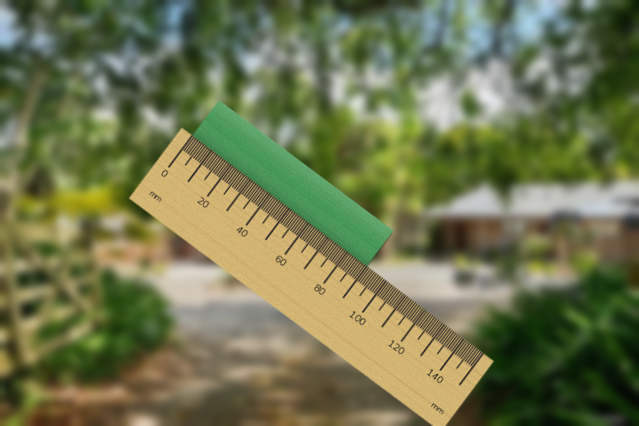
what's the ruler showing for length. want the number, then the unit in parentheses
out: 90 (mm)
